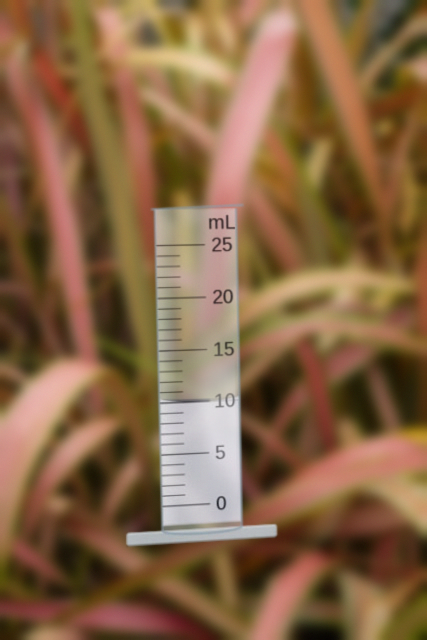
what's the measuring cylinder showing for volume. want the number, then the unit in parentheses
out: 10 (mL)
